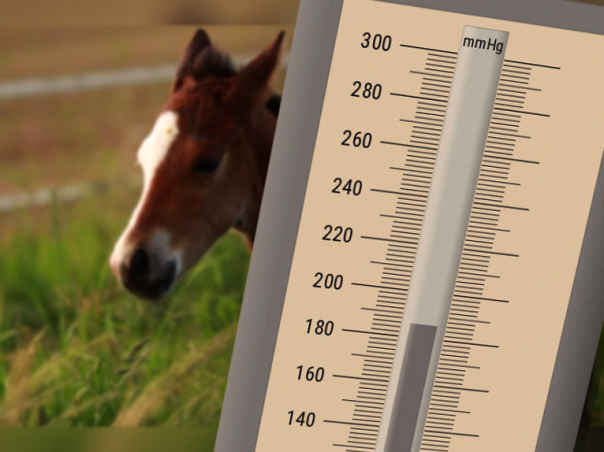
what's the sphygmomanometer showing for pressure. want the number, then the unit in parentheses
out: 186 (mmHg)
